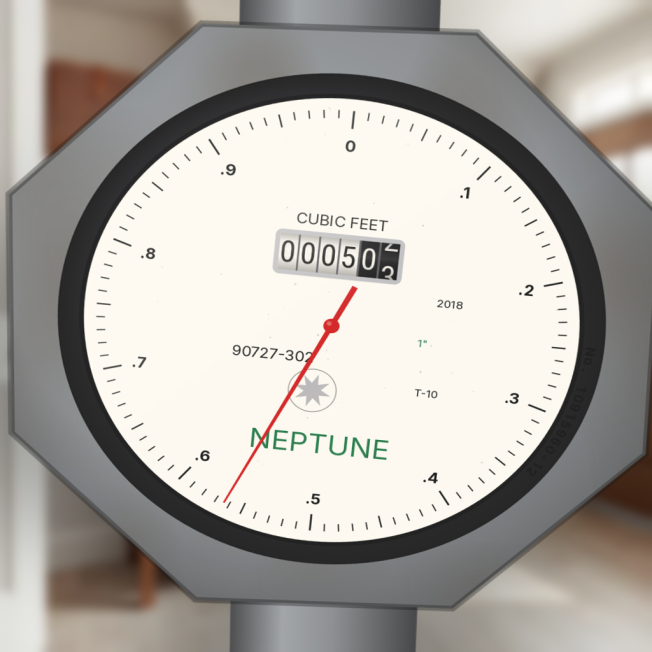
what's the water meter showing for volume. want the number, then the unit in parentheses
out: 502.56 (ft³)
